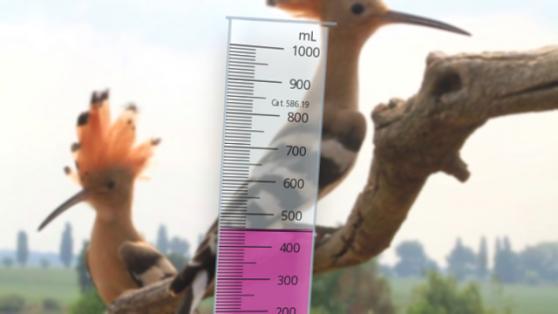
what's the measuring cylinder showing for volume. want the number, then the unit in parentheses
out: 450 (mL)
